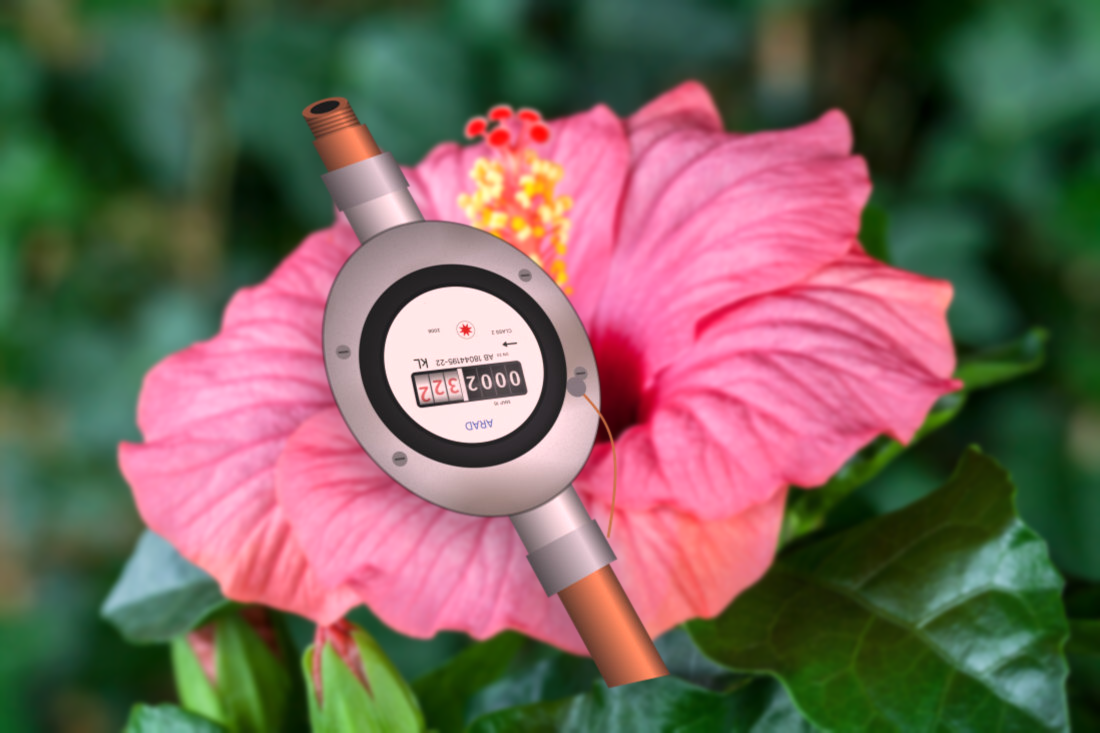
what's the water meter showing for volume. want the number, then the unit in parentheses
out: 2.322 (kL)
